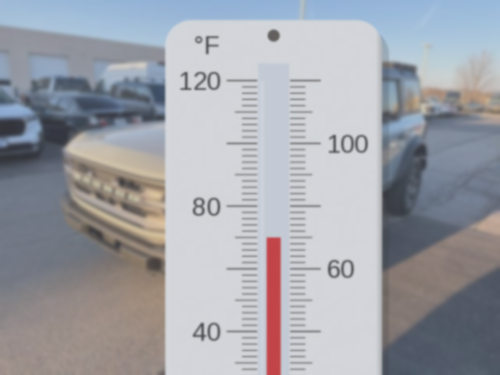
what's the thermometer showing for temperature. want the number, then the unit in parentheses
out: 70 (°F)
